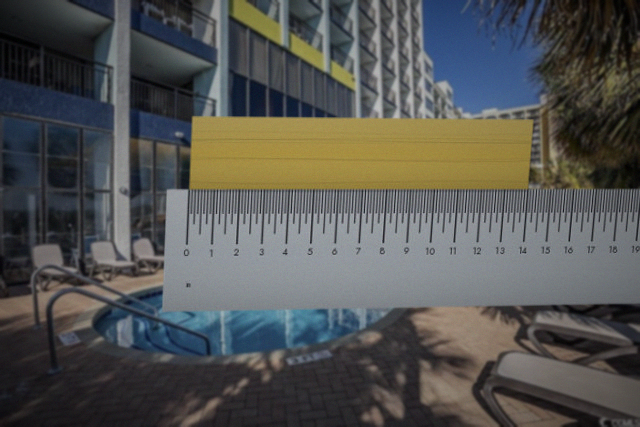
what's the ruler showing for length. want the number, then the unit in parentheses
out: 14 (in)
